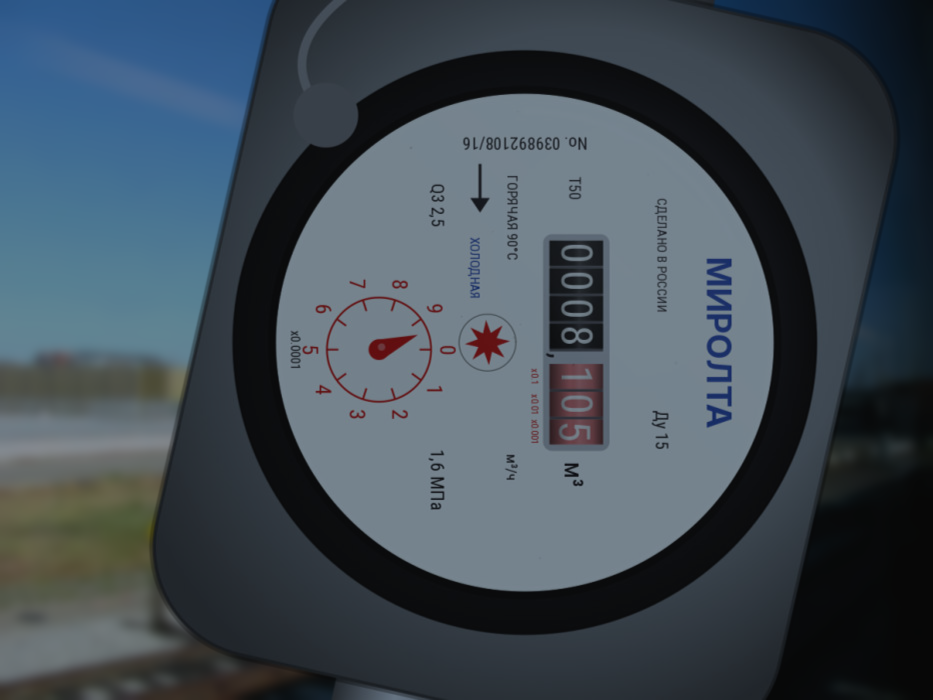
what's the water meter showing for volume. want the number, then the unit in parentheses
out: 8.1049 (m³)
